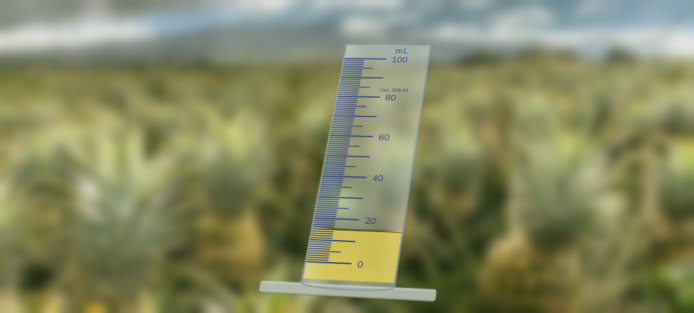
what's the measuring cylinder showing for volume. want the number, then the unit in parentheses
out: 15 (mL)
